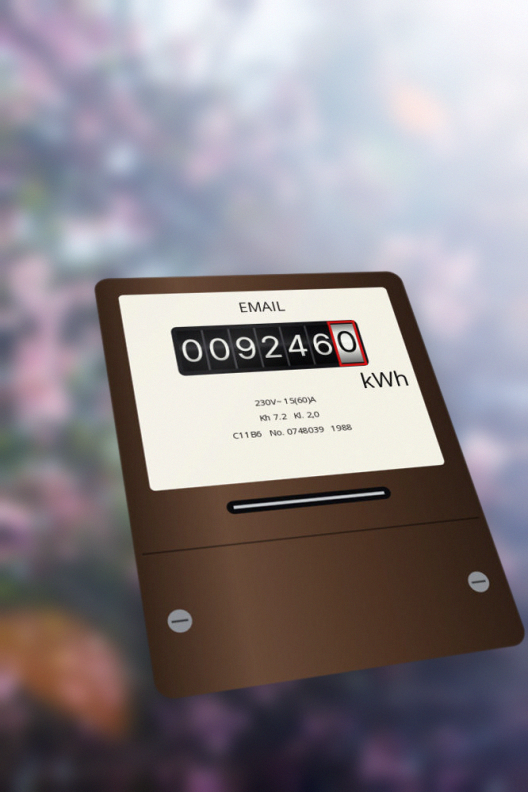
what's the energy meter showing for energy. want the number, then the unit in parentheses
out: 9246.0 (kWh)
